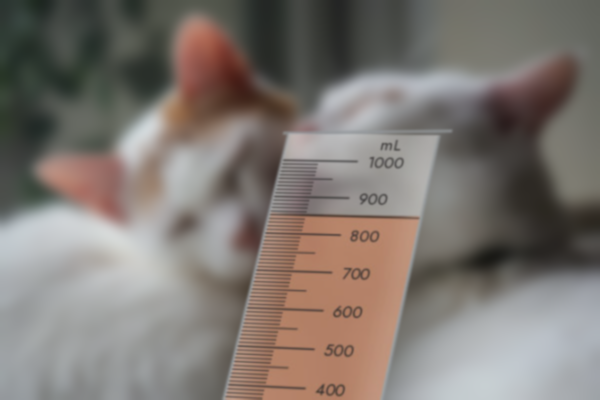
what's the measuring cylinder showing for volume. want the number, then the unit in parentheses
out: 850 (mL)
